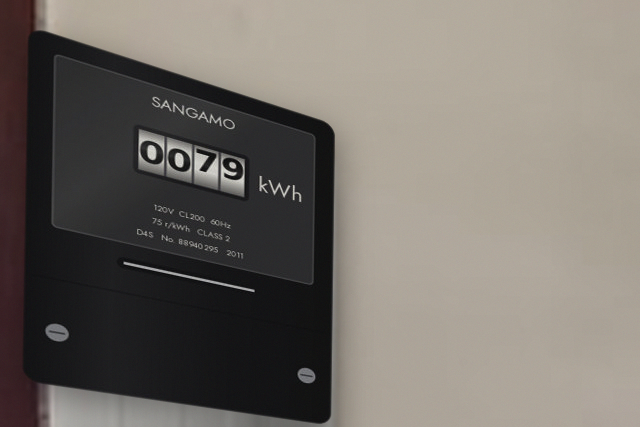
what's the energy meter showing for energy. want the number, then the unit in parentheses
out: 79 (kWh)
